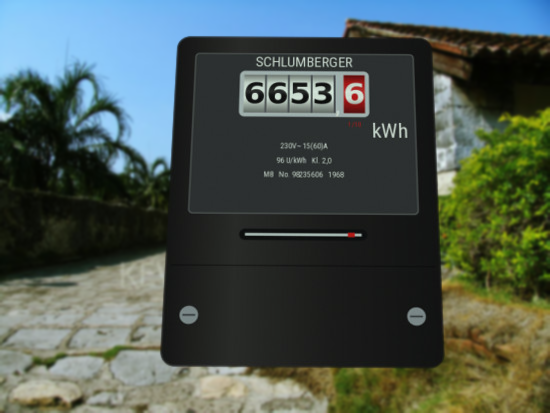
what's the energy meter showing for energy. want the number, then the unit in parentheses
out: 6653.6 (kWh)
